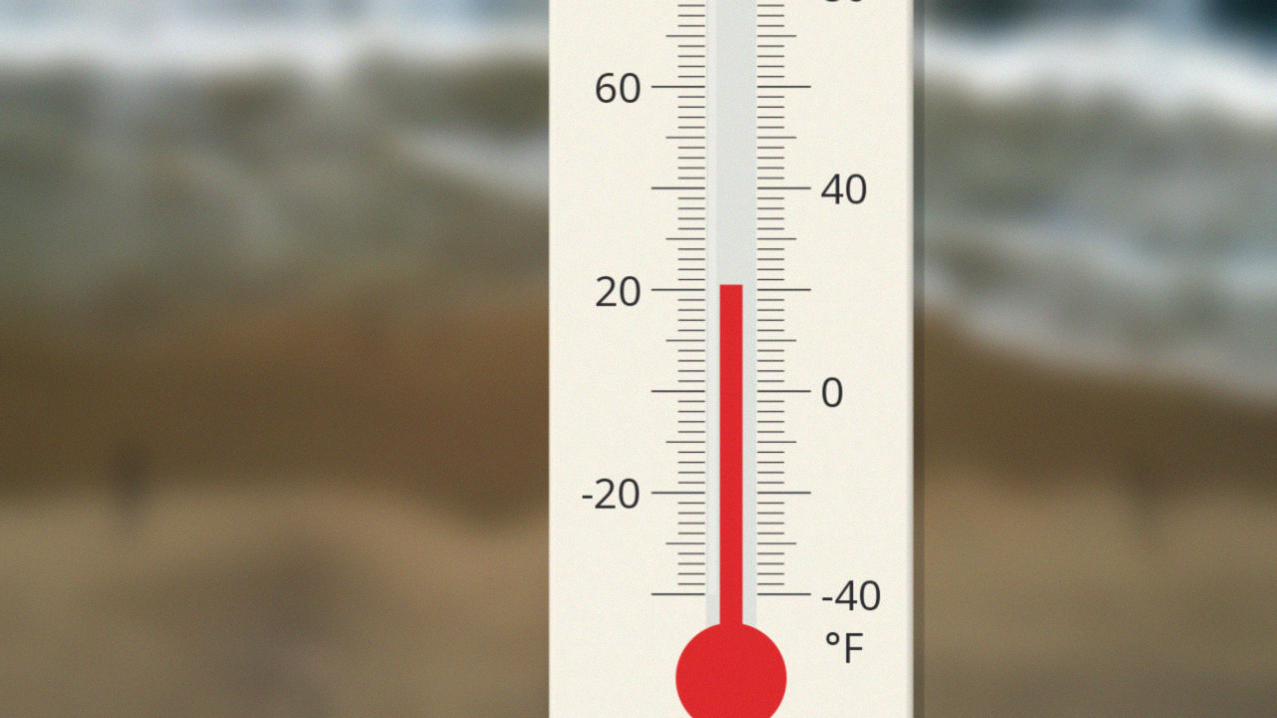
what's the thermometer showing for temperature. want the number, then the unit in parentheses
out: 21 (°F)
